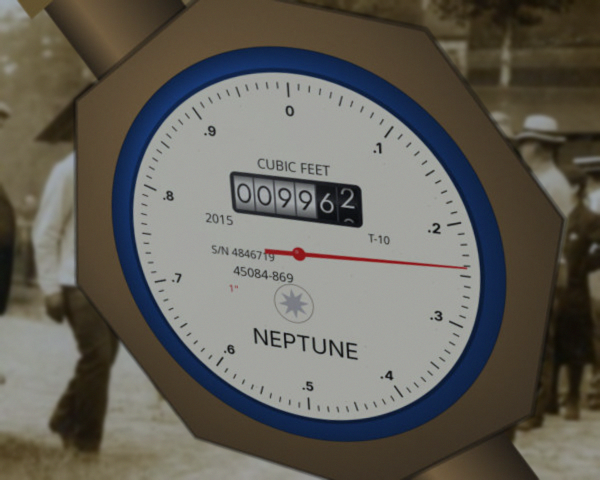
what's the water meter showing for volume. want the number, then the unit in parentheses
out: 9962.24 (ft³)
